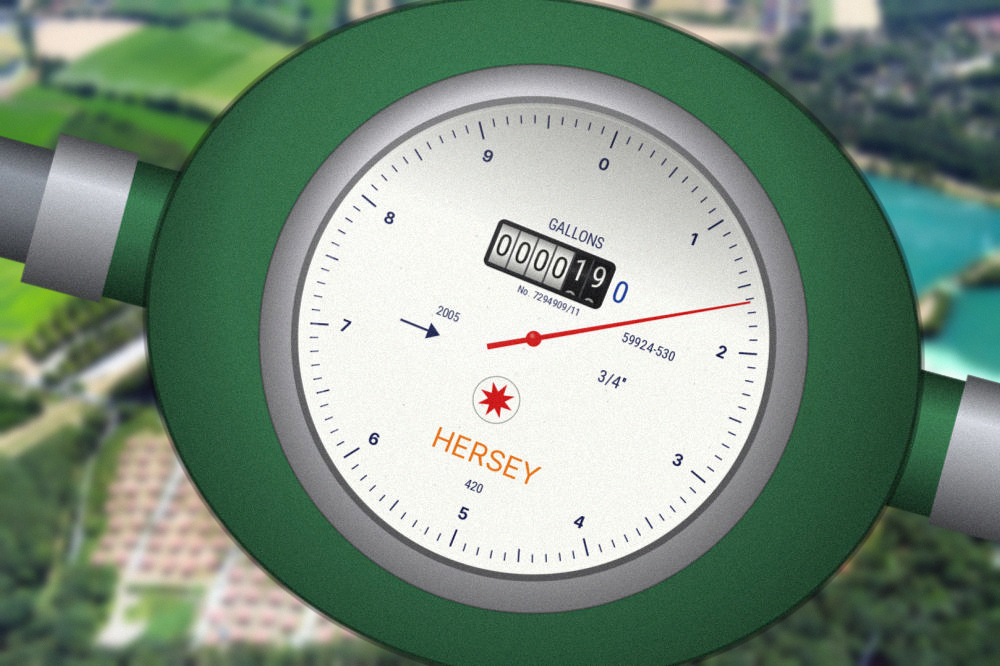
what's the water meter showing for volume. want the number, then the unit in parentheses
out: 191.6 (gal)
